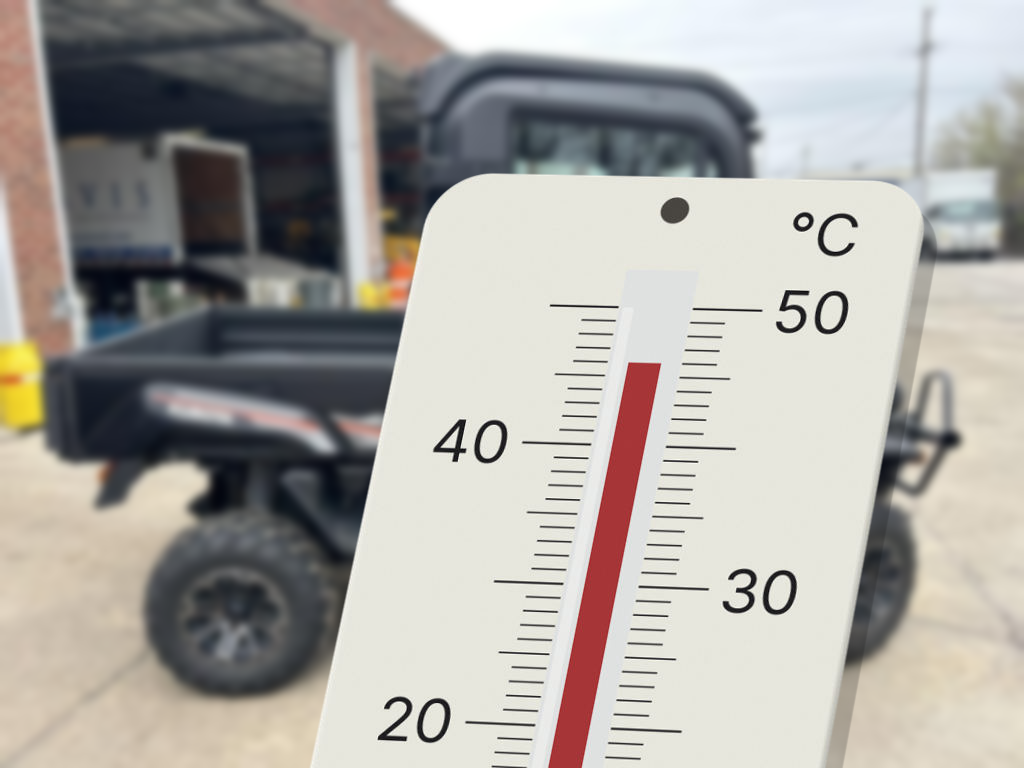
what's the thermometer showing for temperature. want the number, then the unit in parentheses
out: 46 (°C)
